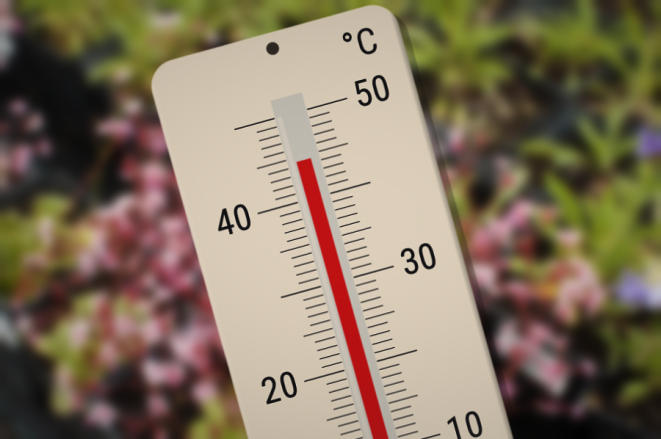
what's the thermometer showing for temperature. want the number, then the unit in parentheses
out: 44.5 (°C)
